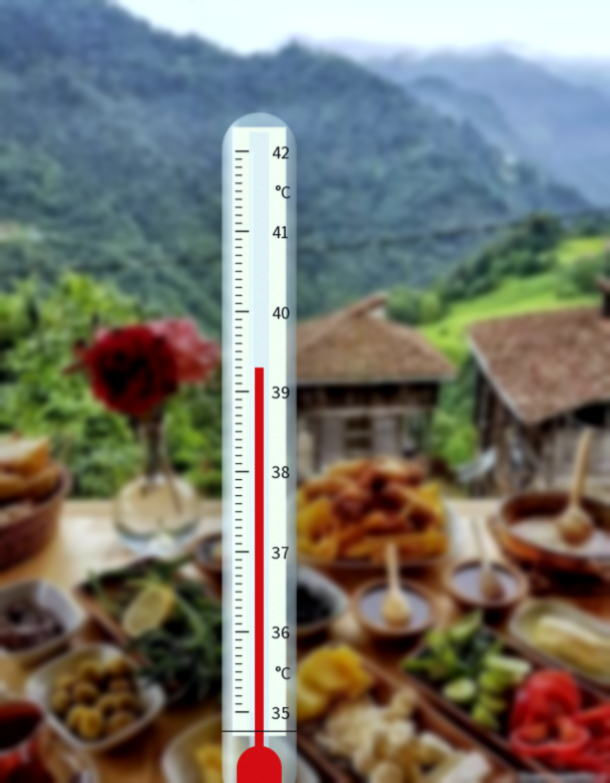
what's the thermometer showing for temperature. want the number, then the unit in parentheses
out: 39.3 (°C)
